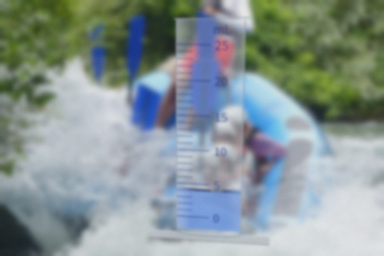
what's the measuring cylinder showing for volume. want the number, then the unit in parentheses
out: 4 (mL)
